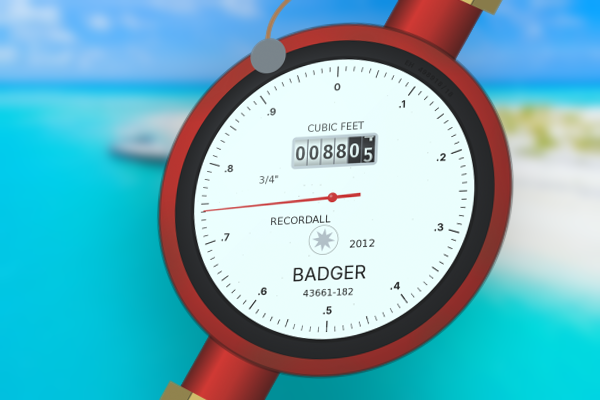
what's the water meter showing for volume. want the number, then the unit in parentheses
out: 8804.74 (ft³)
